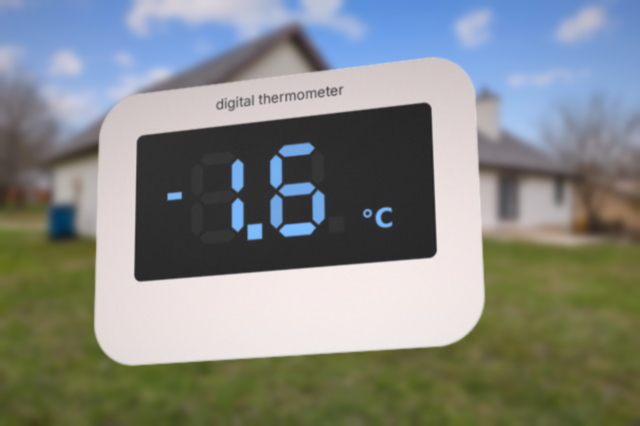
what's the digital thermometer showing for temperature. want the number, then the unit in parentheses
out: -1.6 (°C)
